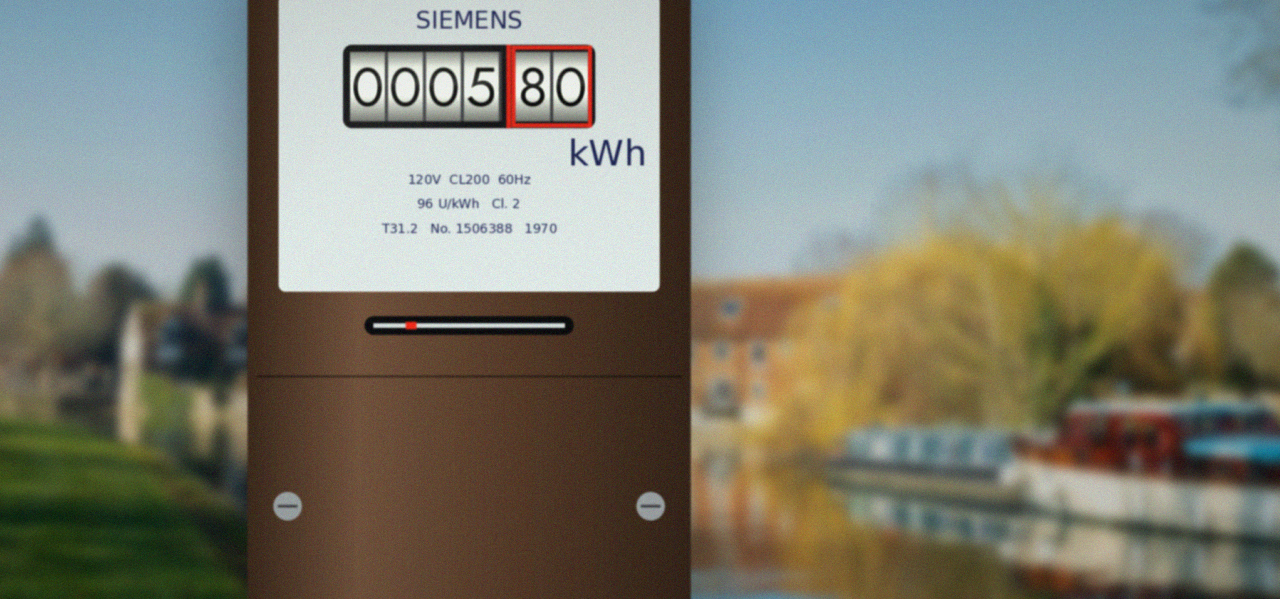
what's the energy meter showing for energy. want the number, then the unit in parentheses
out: 5.80 (kWh)
